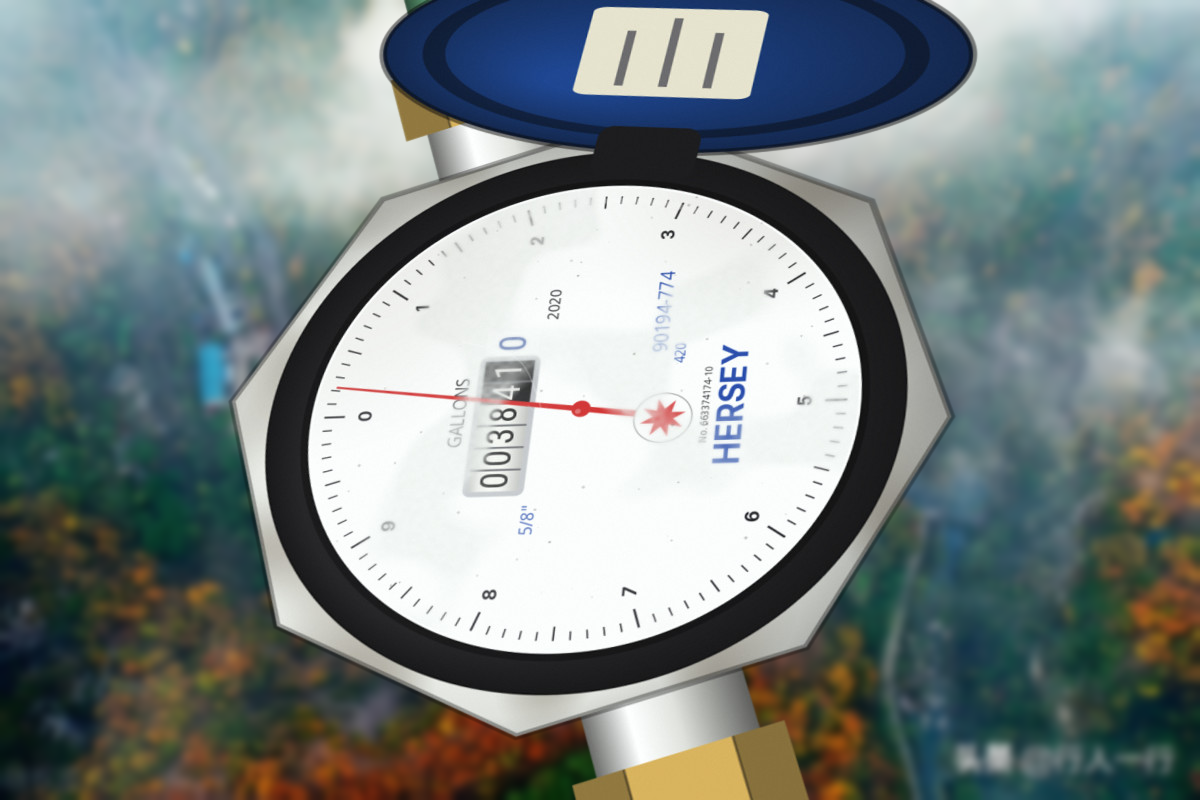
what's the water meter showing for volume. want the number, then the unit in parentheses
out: 38410.2 (gal)
